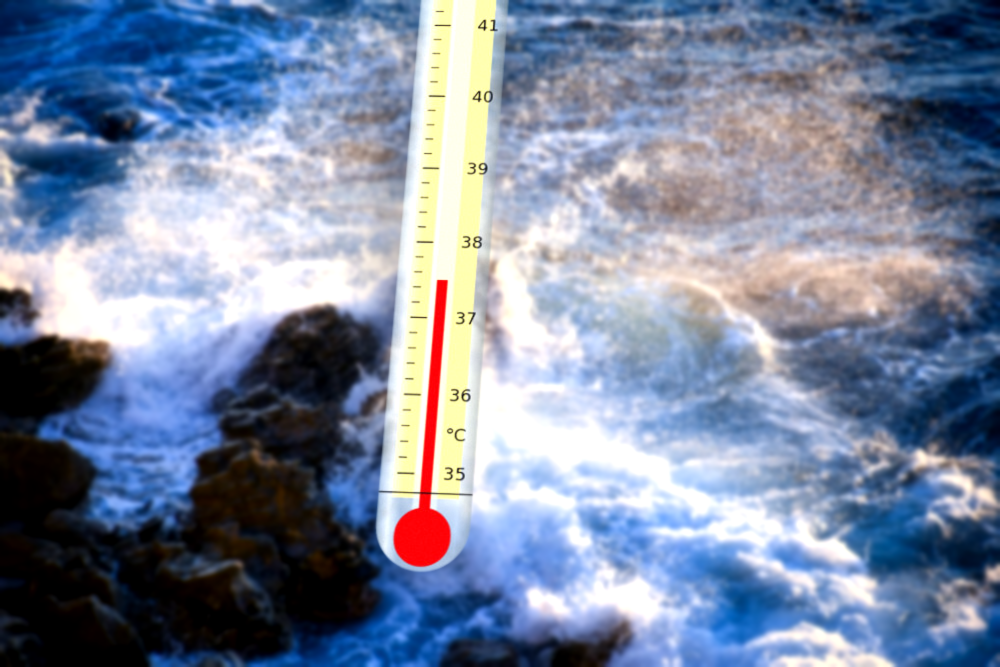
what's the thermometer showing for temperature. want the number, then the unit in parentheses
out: 37.5 (°C)
